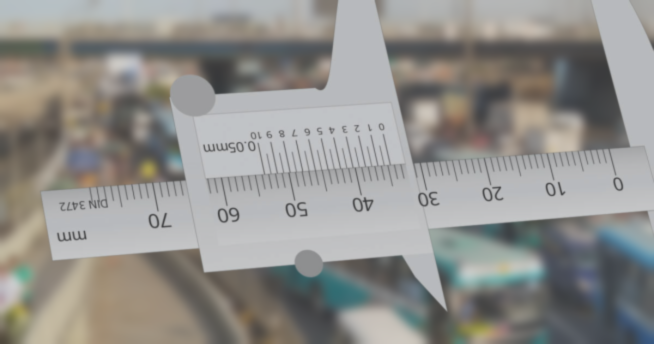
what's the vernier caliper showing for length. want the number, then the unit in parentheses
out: 34.6 (mm)
